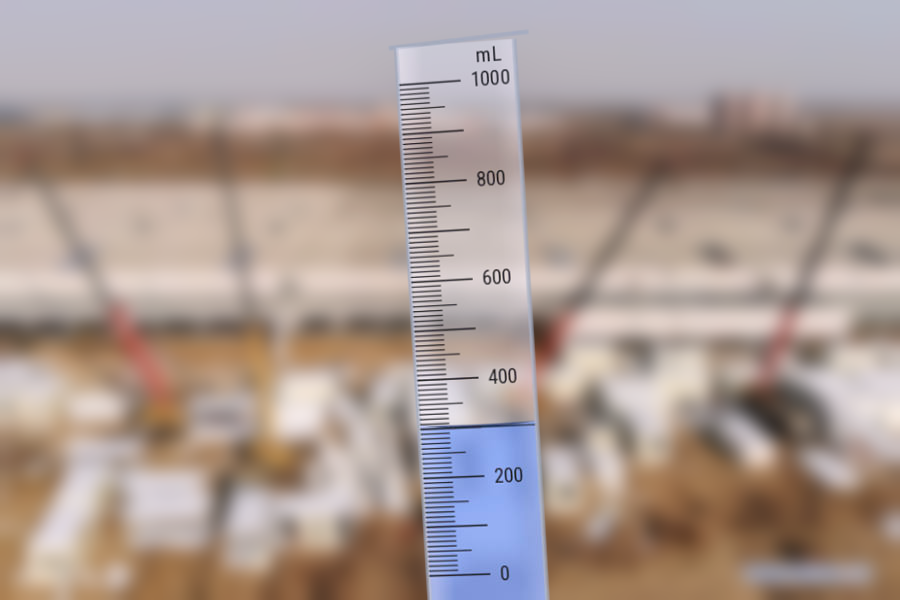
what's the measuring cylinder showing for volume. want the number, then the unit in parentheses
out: 300 (mL)
